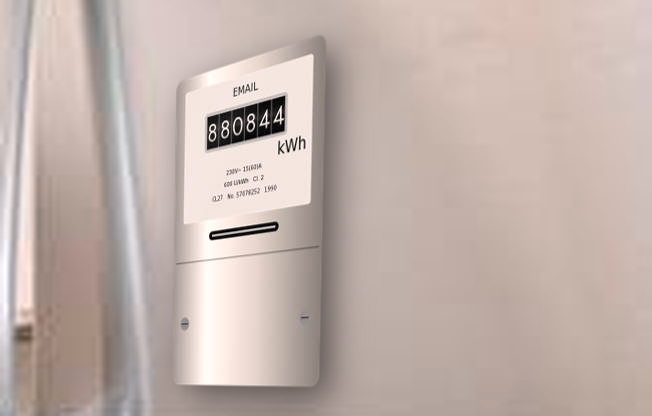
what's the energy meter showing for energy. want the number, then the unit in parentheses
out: 880844 (kWh)
